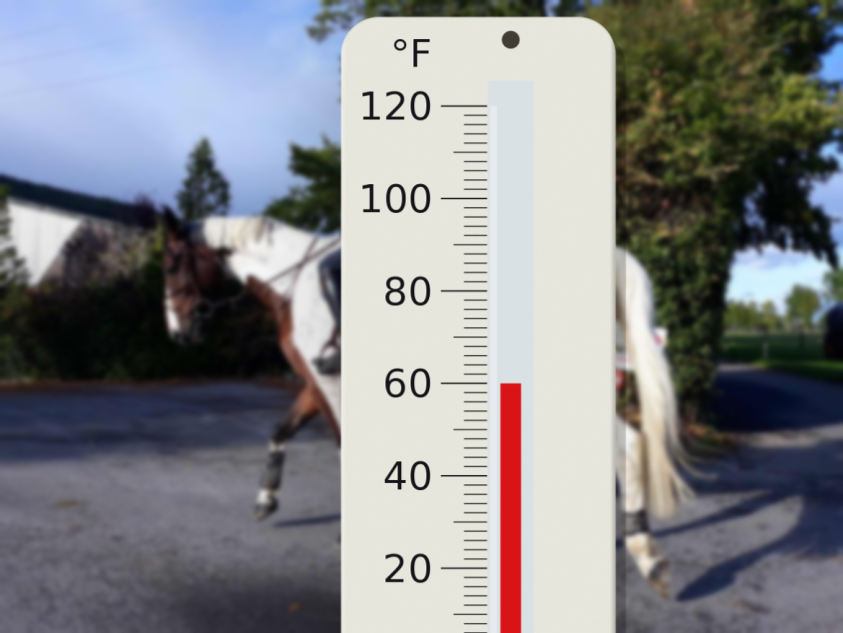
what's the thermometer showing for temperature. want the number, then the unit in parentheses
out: 60 (°F)
